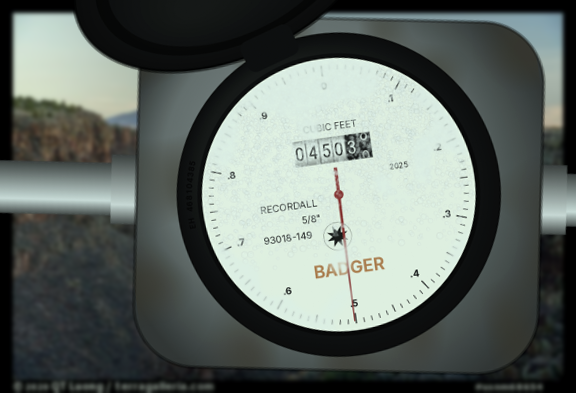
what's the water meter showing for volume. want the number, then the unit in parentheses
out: 45038.50 (ft³)
